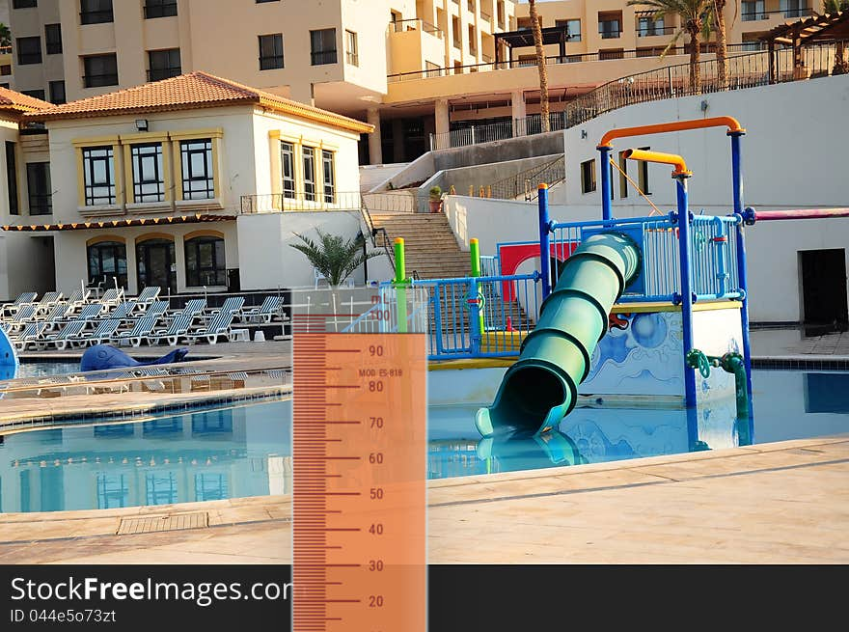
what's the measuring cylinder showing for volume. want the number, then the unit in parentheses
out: 95 (mL)
